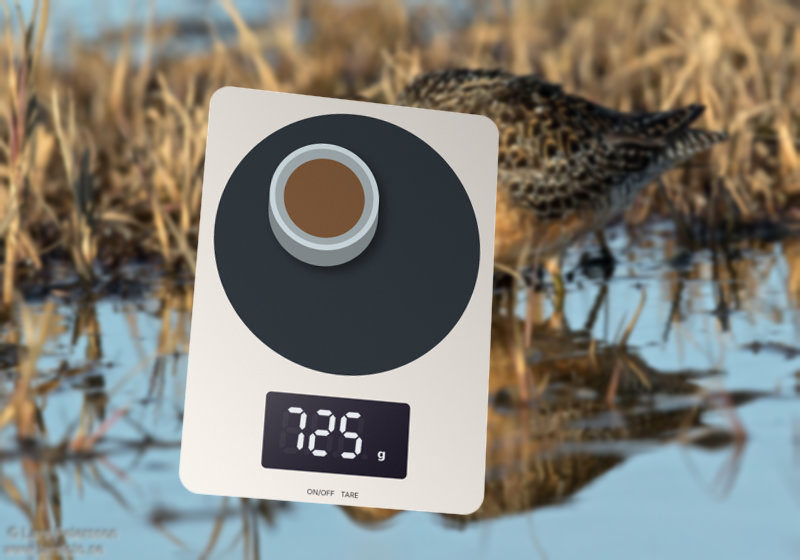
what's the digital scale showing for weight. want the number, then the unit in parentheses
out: 725 (g)
